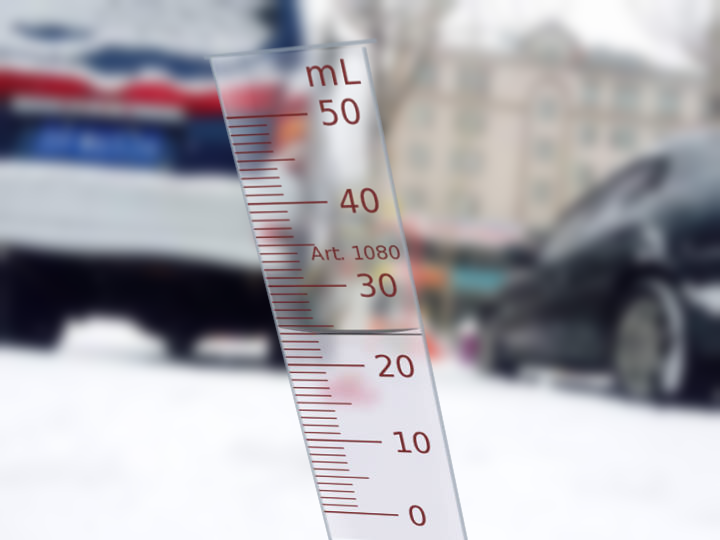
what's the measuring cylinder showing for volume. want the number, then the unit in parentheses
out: 24 (mL)
